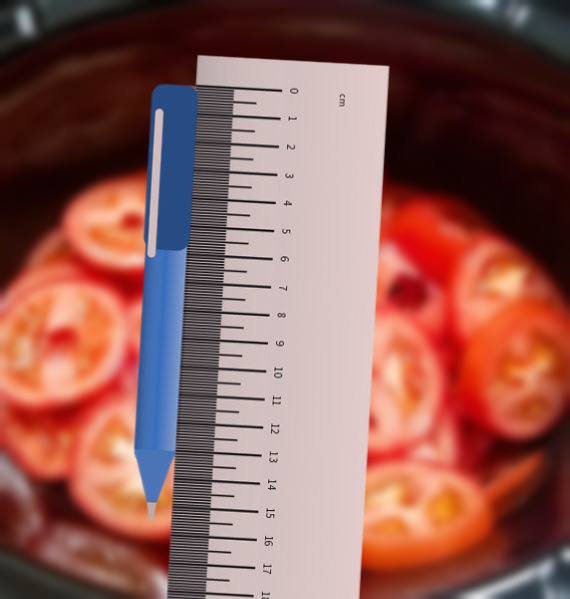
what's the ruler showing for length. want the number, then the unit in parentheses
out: 15.5 (cm)
